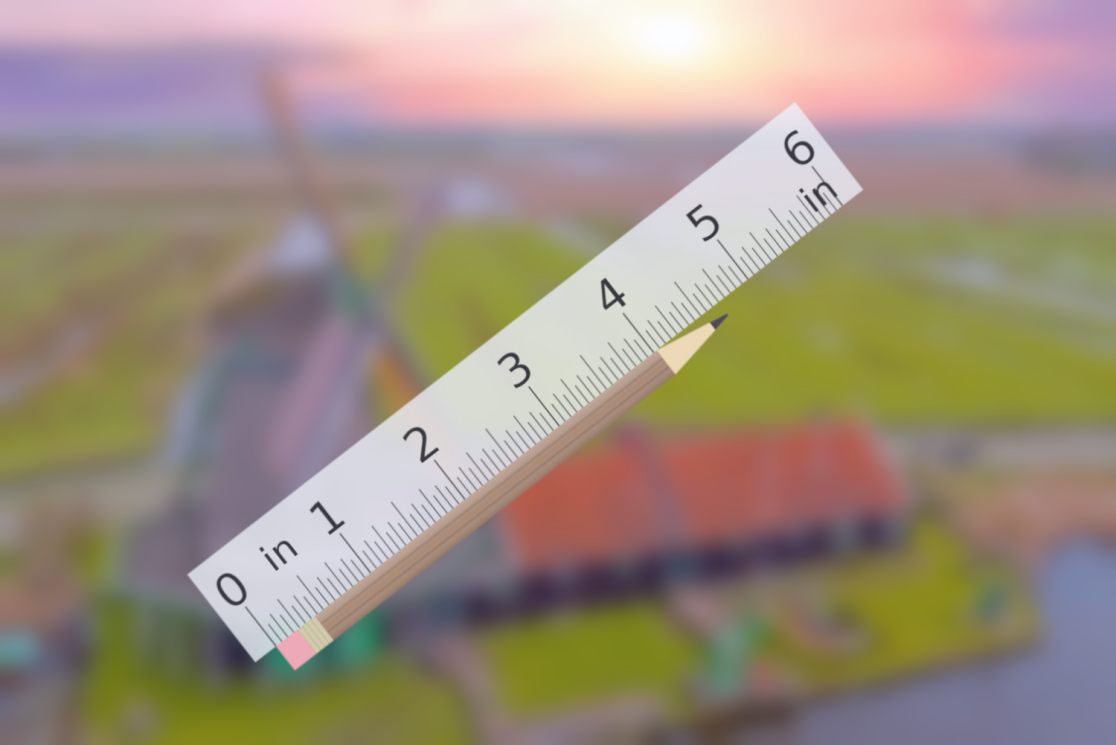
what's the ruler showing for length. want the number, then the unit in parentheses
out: 4.6875 (in)
